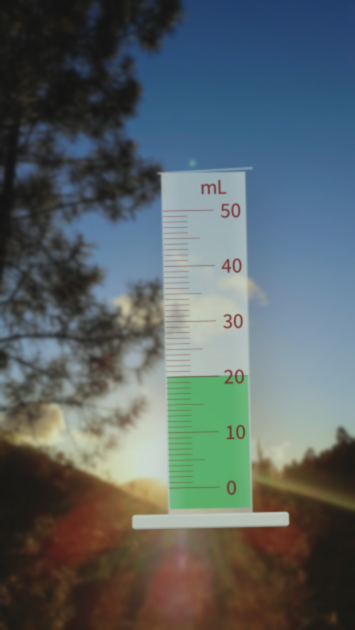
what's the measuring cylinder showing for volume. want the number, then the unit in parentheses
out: 20 (mL)
